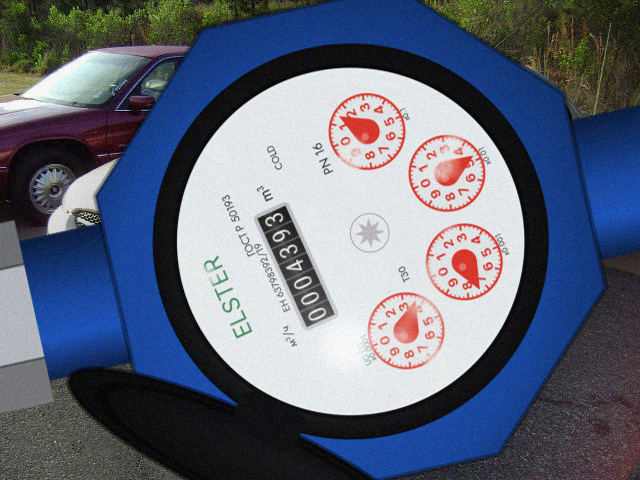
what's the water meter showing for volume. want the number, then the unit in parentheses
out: 4393.1473 (m³)
